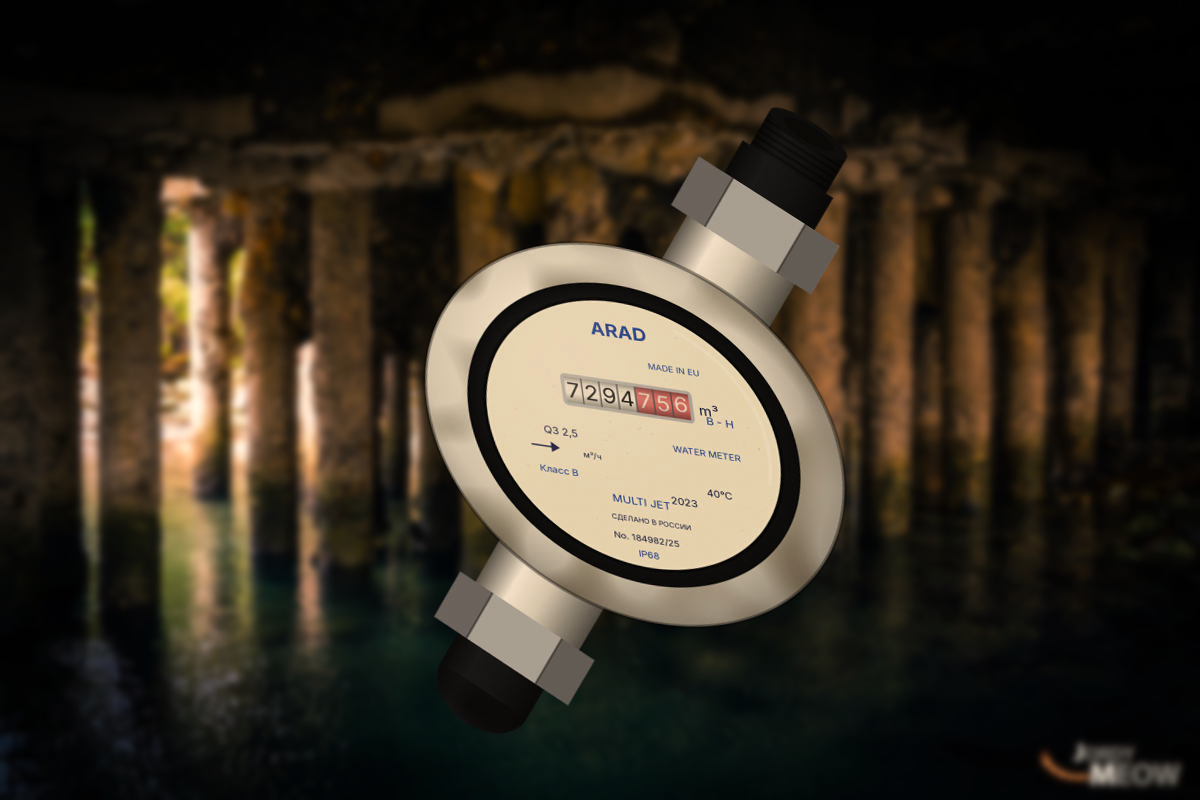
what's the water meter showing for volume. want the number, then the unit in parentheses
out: 7294.756 (m³)
